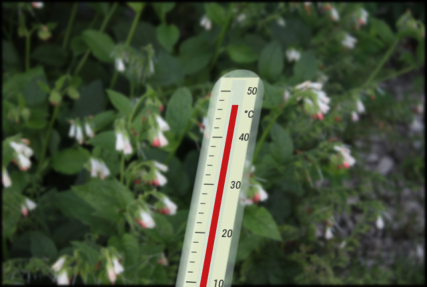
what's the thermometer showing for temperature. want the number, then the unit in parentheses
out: 47 (°C)
